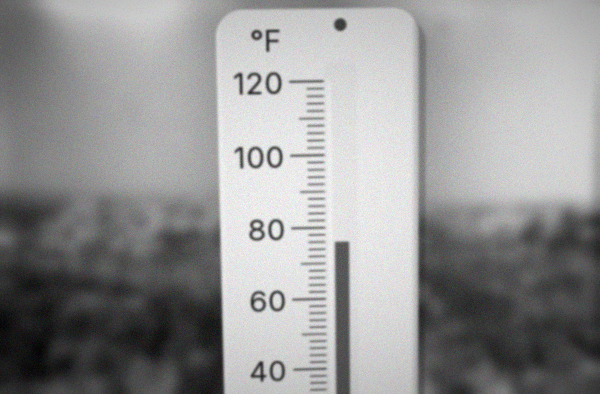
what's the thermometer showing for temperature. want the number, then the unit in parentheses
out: 76 (°F)
